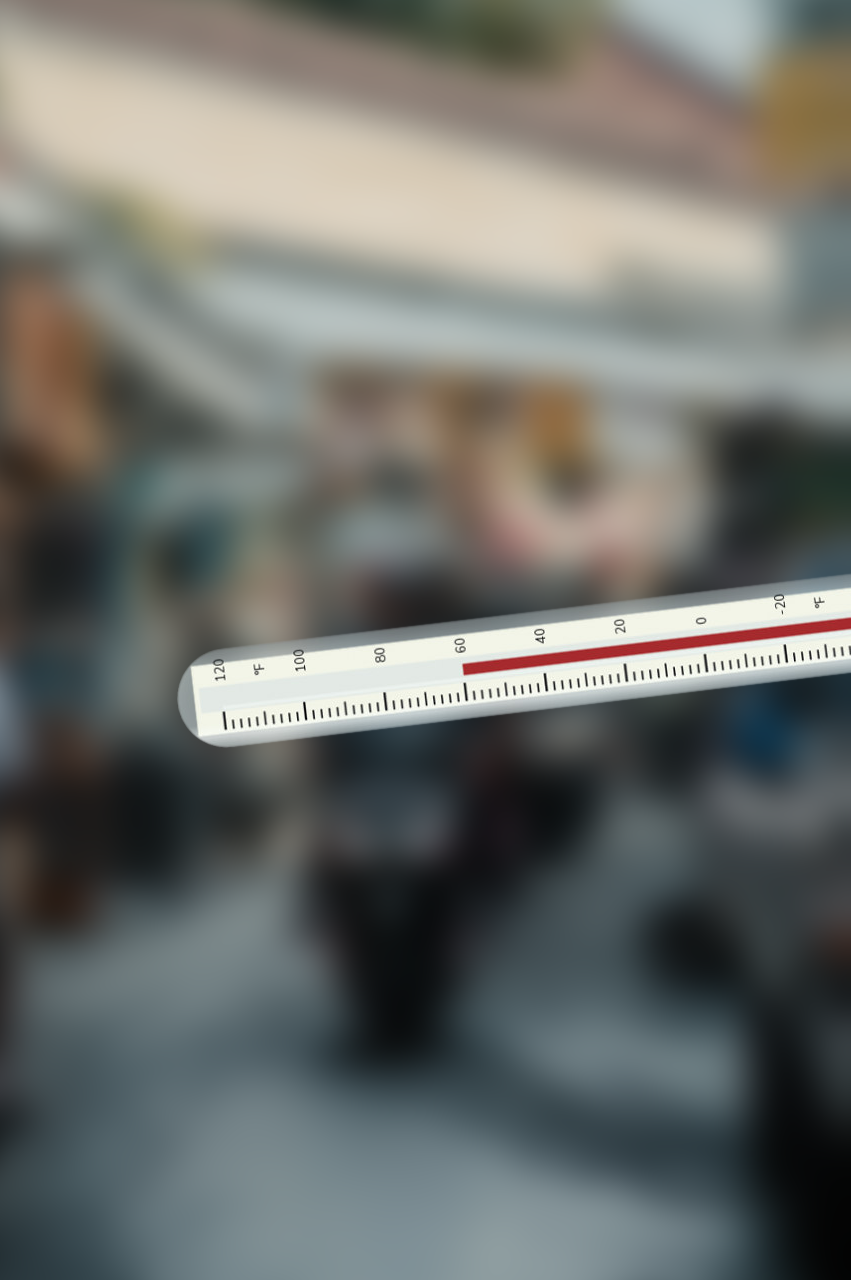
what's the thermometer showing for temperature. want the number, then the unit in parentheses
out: 60 (°F)
